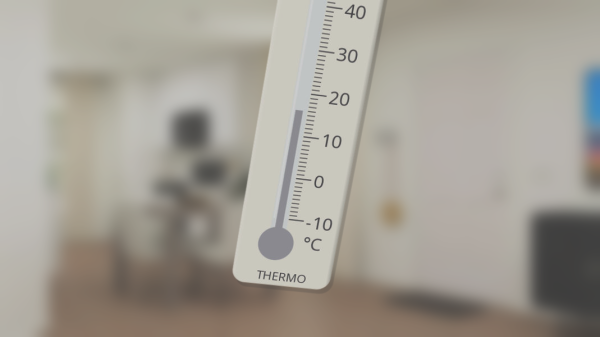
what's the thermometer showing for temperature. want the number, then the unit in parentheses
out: 16 (°C)
